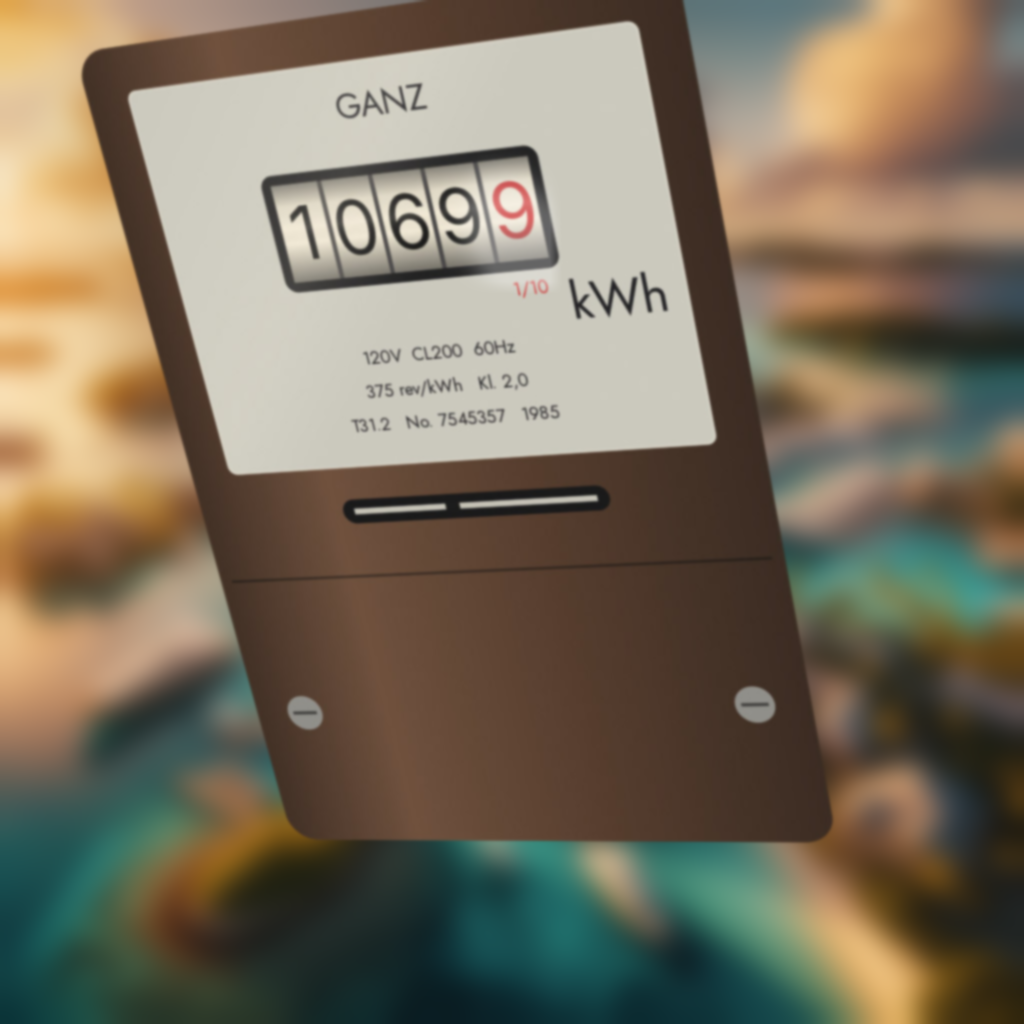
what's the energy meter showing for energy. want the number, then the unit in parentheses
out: 1069.9 (kWh)
